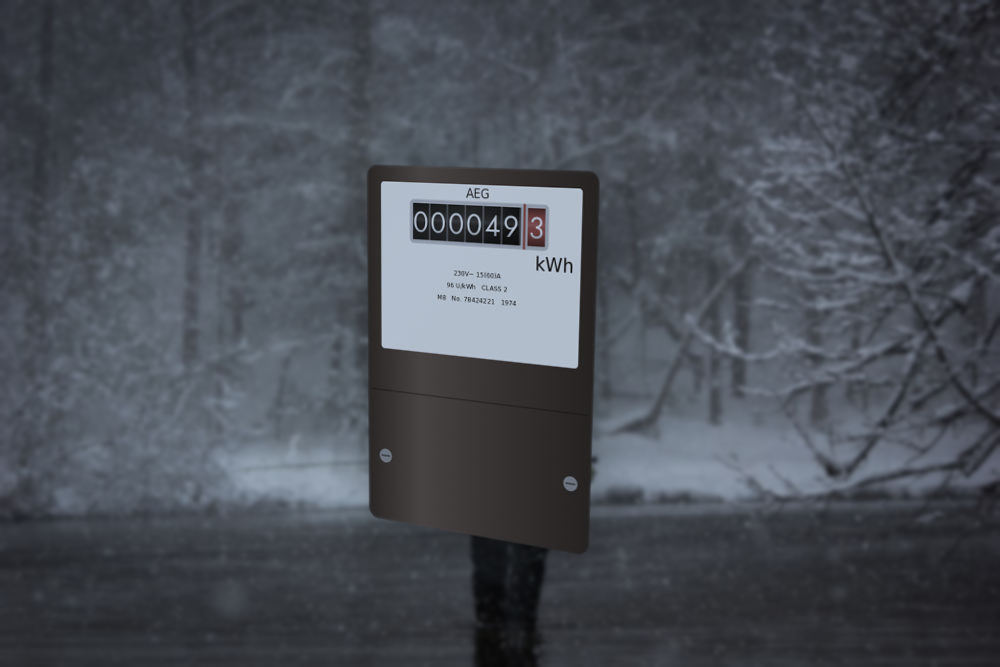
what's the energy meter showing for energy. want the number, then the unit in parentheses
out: 49.3 (kWh)
